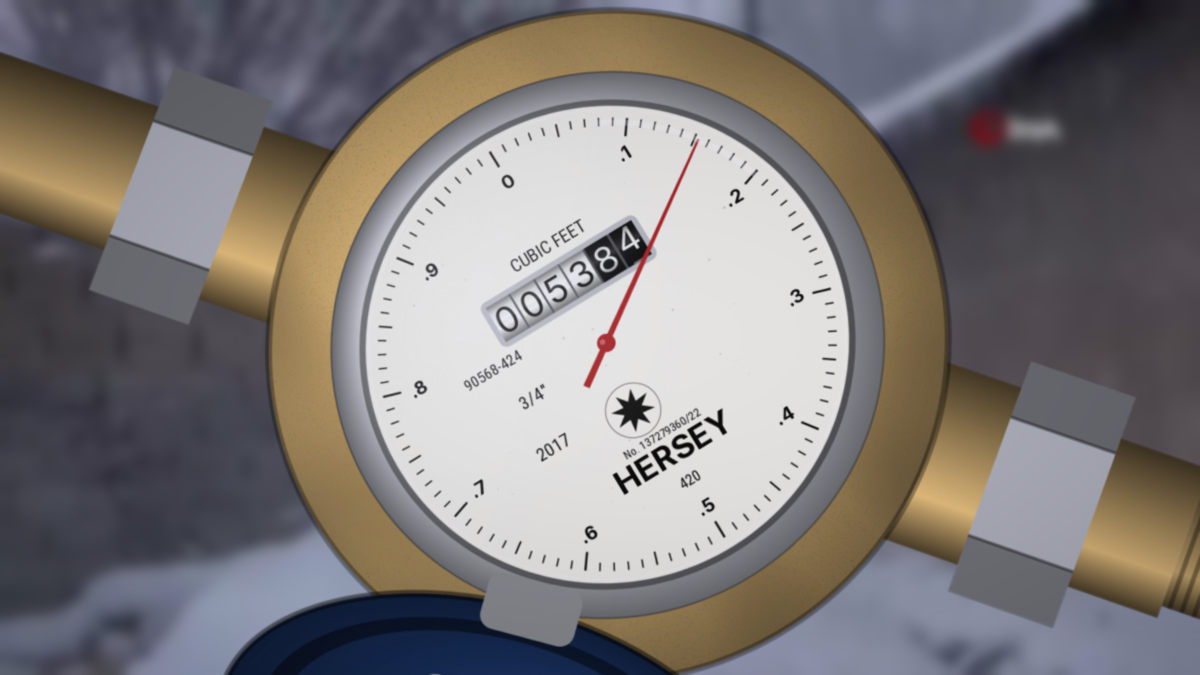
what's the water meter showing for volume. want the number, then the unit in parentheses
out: 5384.15 (ft³)
